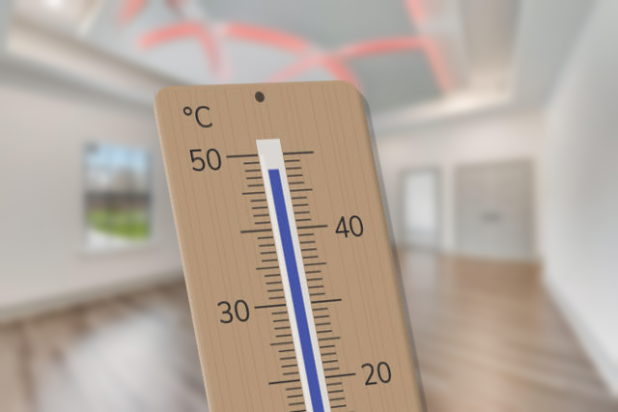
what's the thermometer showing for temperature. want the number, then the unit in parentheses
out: 48 (°C)
